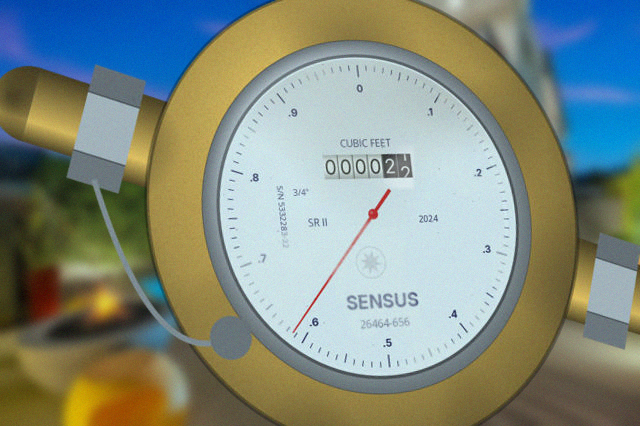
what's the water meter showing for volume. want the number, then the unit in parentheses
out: 21.61 (ft³)
